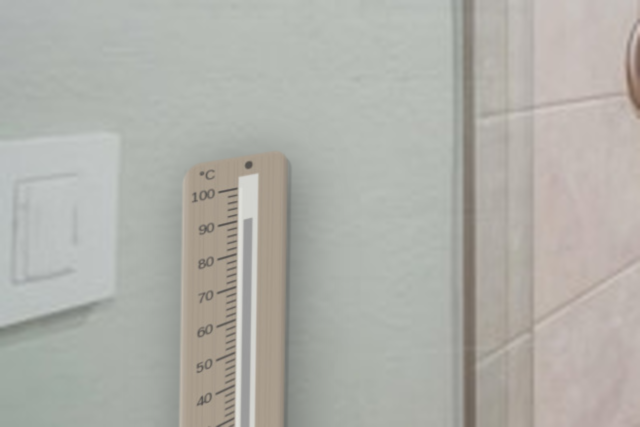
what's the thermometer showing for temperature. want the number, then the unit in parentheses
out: 90 (°C)
